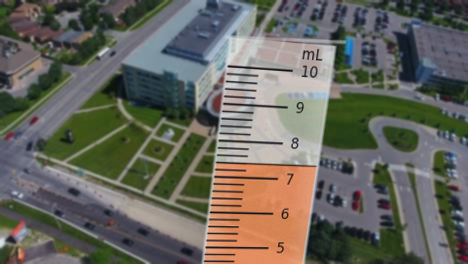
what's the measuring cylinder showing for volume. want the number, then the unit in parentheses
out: 7.4 (mL)
